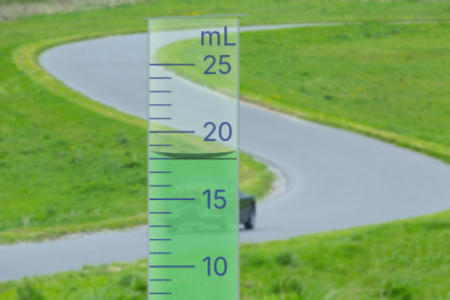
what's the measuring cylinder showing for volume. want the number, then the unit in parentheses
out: 18 (mL)
